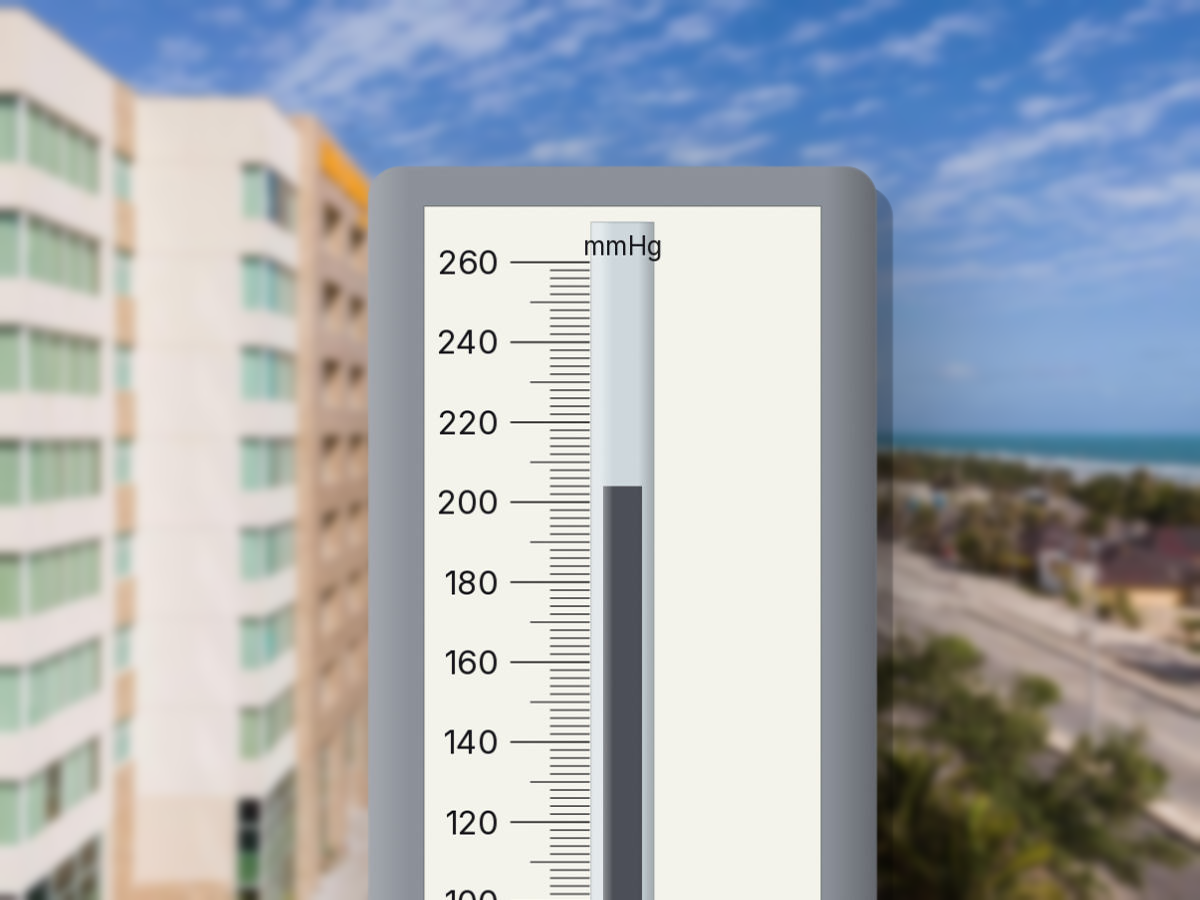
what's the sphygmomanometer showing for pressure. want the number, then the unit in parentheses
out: 204 (mmHg)
